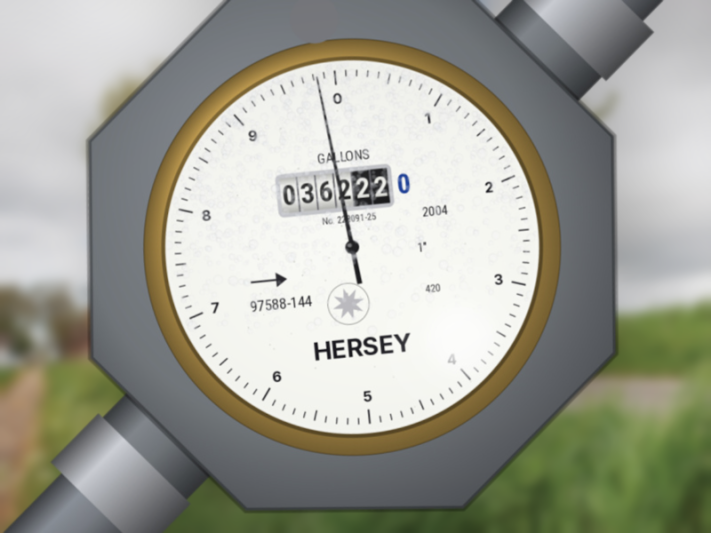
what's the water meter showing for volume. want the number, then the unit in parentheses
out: 362219.8 (gal)
